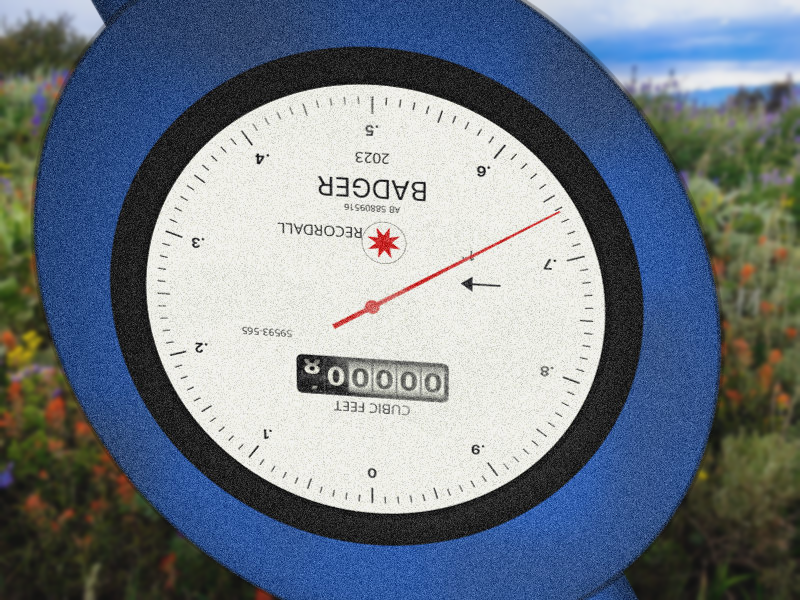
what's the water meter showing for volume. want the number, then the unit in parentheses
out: 7.66 (ft³)
